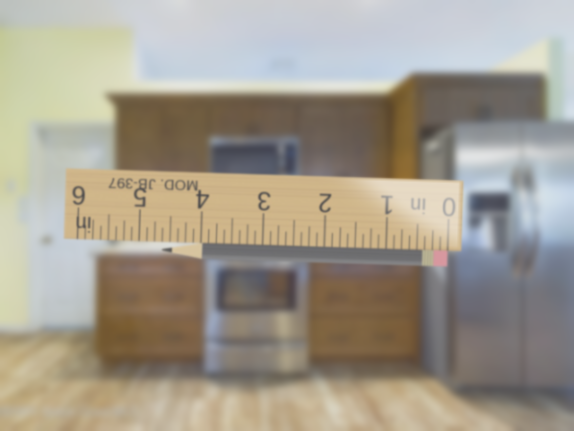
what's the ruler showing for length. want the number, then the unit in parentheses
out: 4.625 (in)
